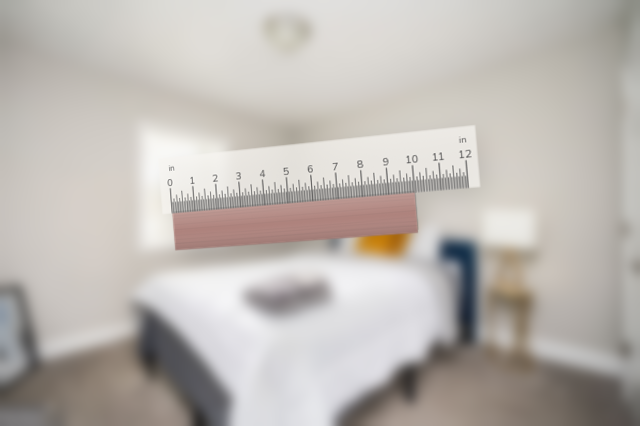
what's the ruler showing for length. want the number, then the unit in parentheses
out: 10 (in)
